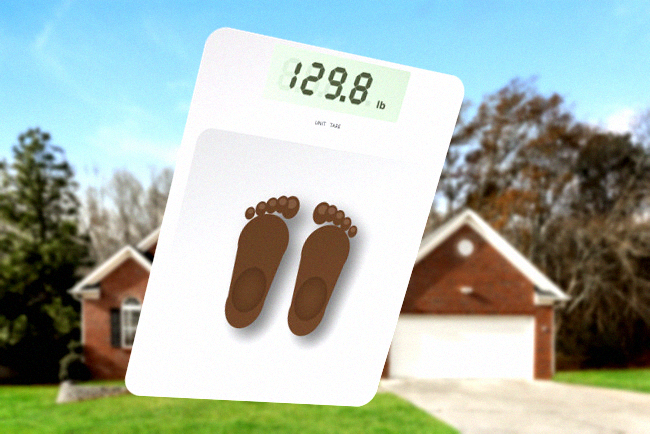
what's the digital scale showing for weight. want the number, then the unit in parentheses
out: 129.8 (lb)
